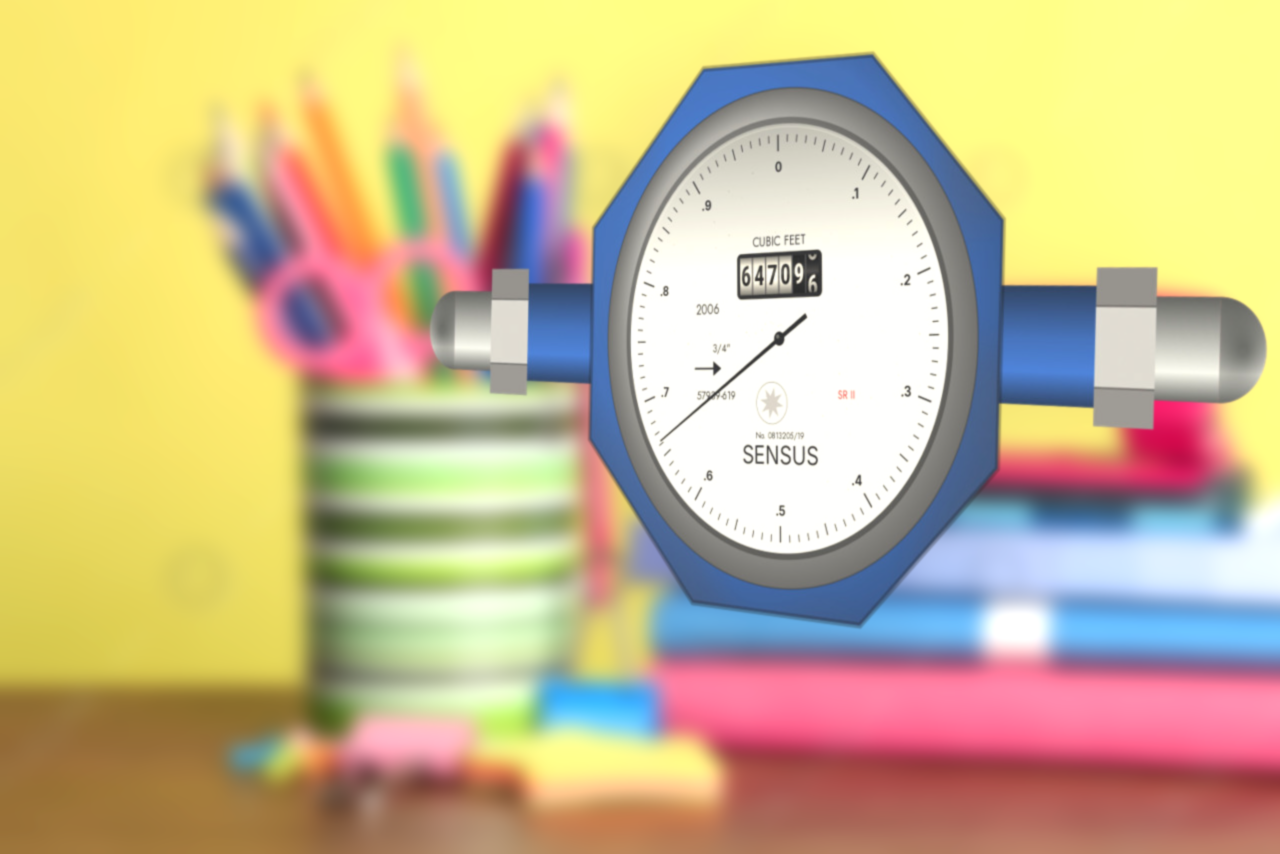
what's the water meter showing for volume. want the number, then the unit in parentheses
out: 647095.66 (ft³)
